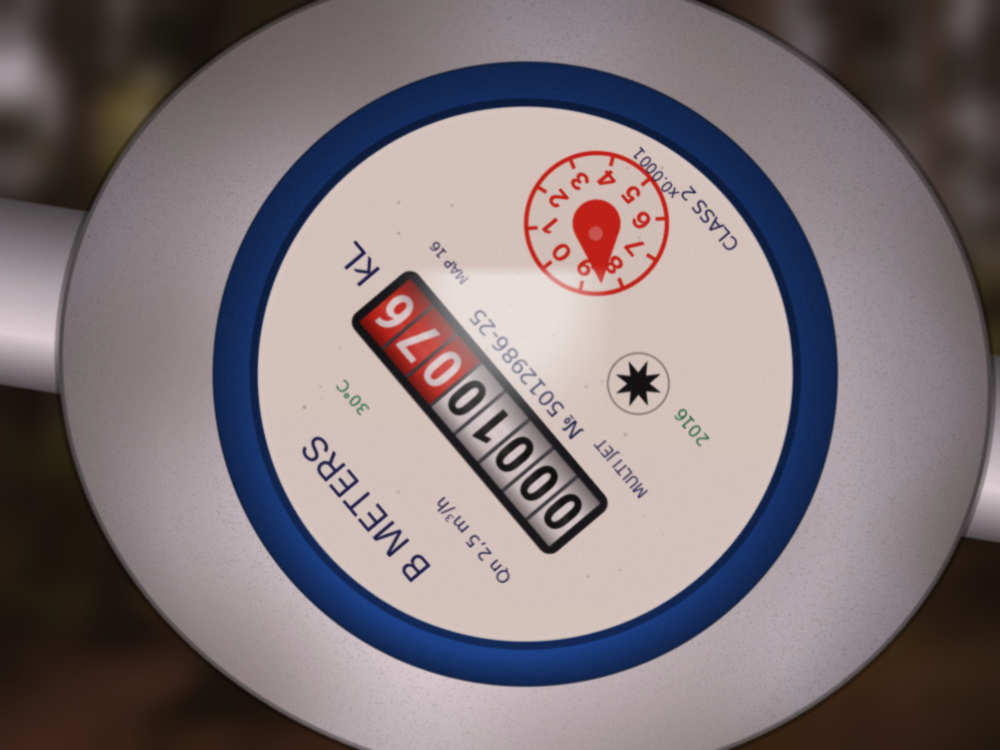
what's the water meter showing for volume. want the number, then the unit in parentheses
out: 10.0768 (kL)
